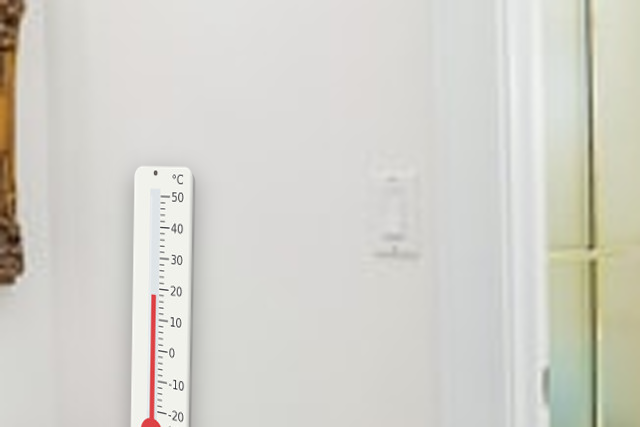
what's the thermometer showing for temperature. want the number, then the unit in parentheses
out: 18 (°C)
